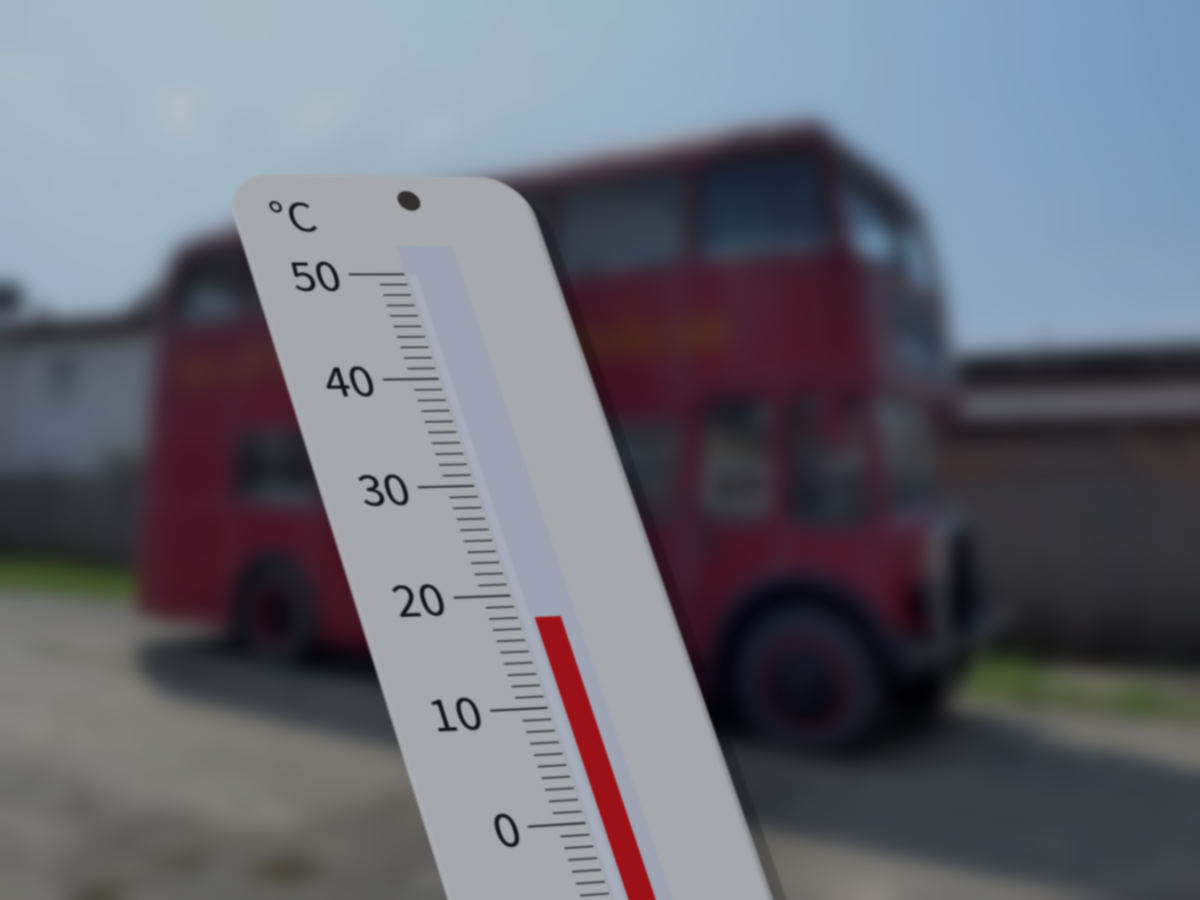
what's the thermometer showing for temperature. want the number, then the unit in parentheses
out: 18 (°C)
